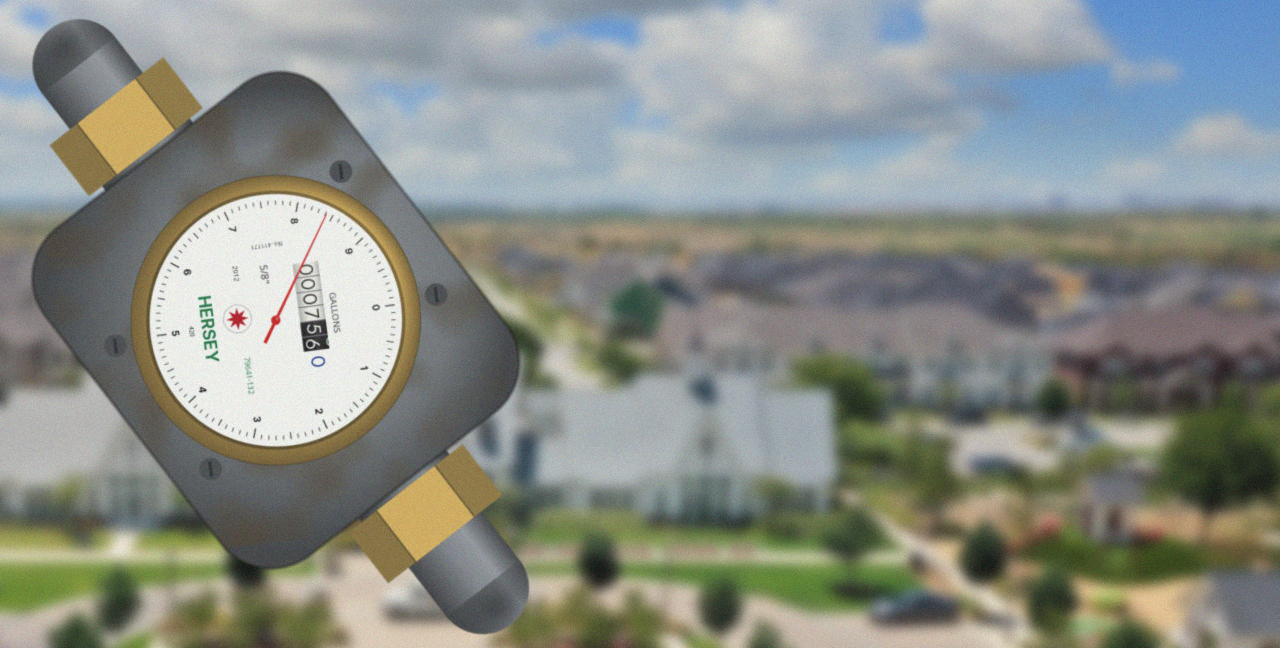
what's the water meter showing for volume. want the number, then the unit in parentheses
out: 7558.4 (gal)
